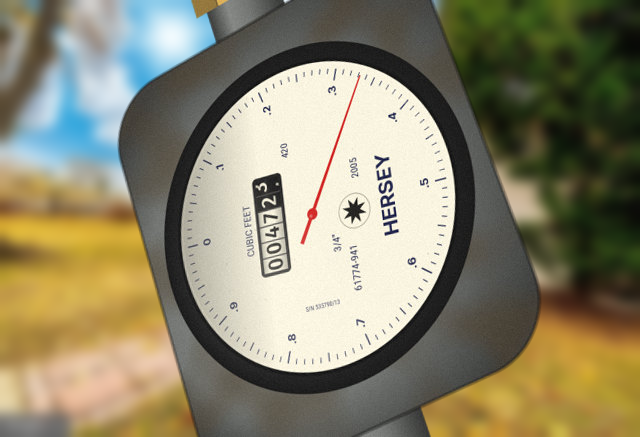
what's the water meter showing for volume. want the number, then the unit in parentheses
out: 4723.33 (ft³)
